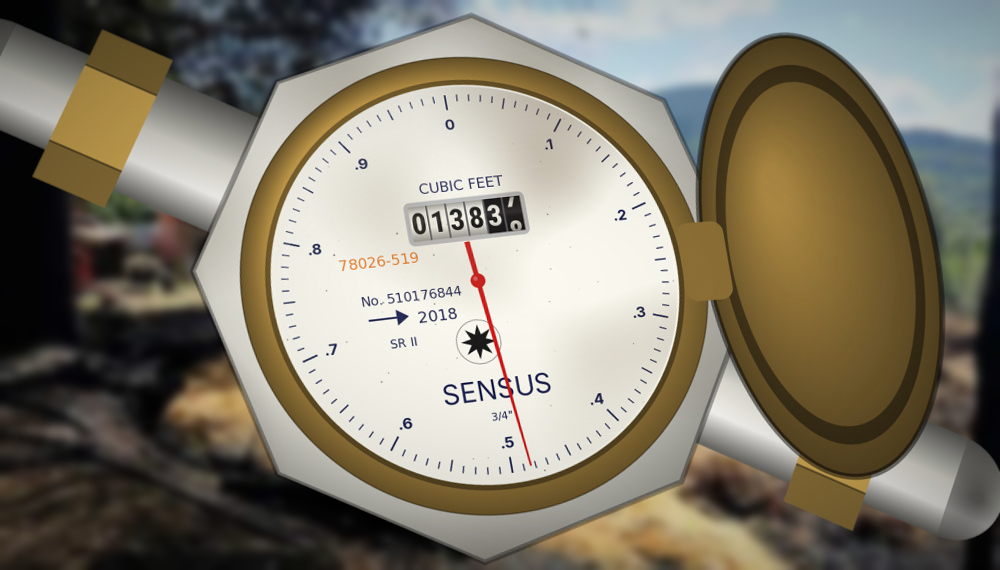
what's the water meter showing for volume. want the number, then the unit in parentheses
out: 13837.48 (ft³)
